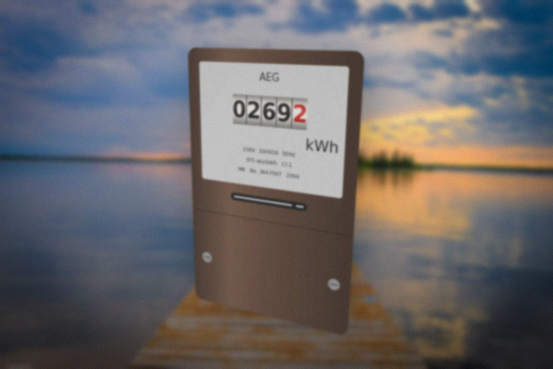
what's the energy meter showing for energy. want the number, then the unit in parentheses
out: 269.2 (kWh)
